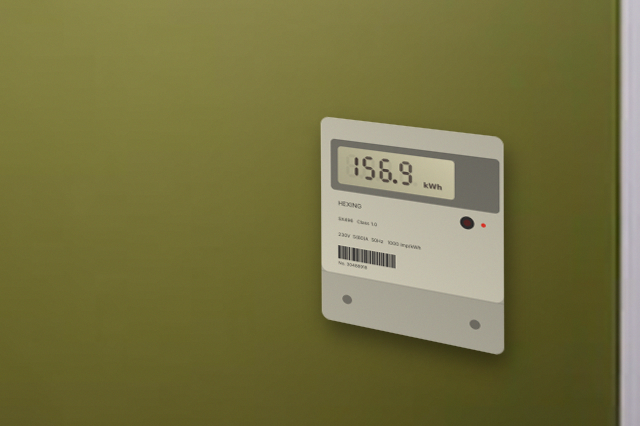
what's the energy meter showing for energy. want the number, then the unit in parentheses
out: 156.9 (kWh)
